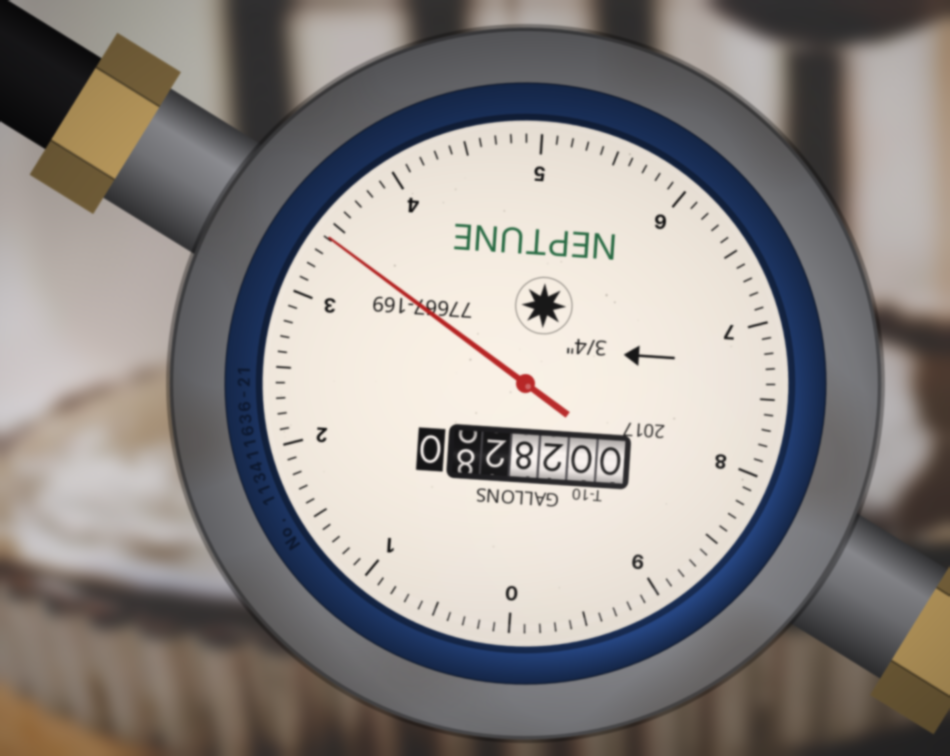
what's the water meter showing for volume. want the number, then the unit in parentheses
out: 28283.4 (gal)
